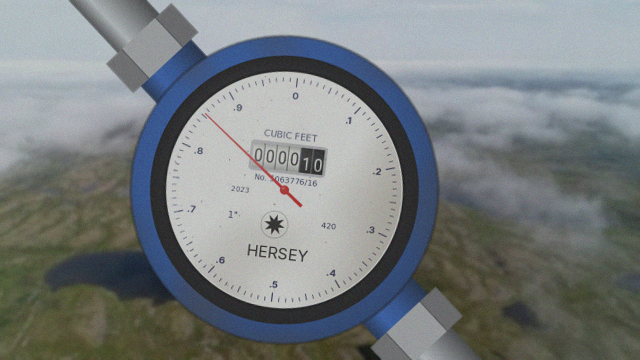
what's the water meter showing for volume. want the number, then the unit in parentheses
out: 9.85 (ft³)
